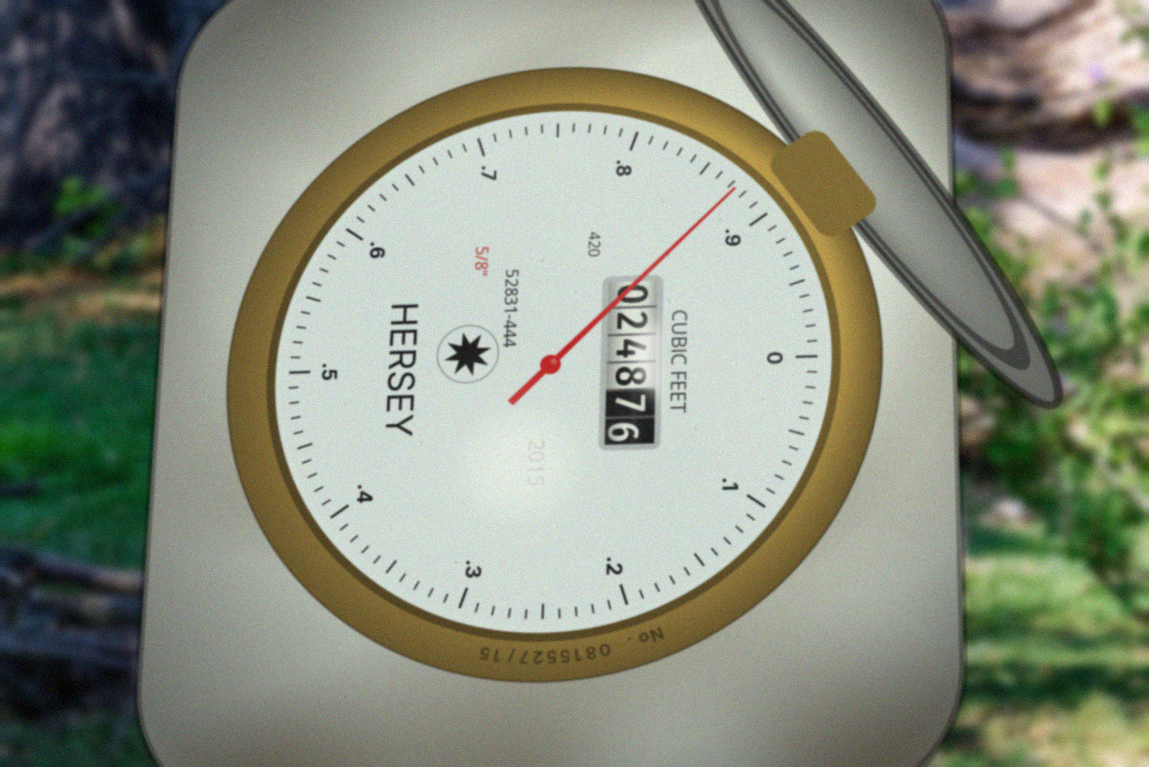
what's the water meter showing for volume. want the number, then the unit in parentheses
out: 24875.87 (ft³)
